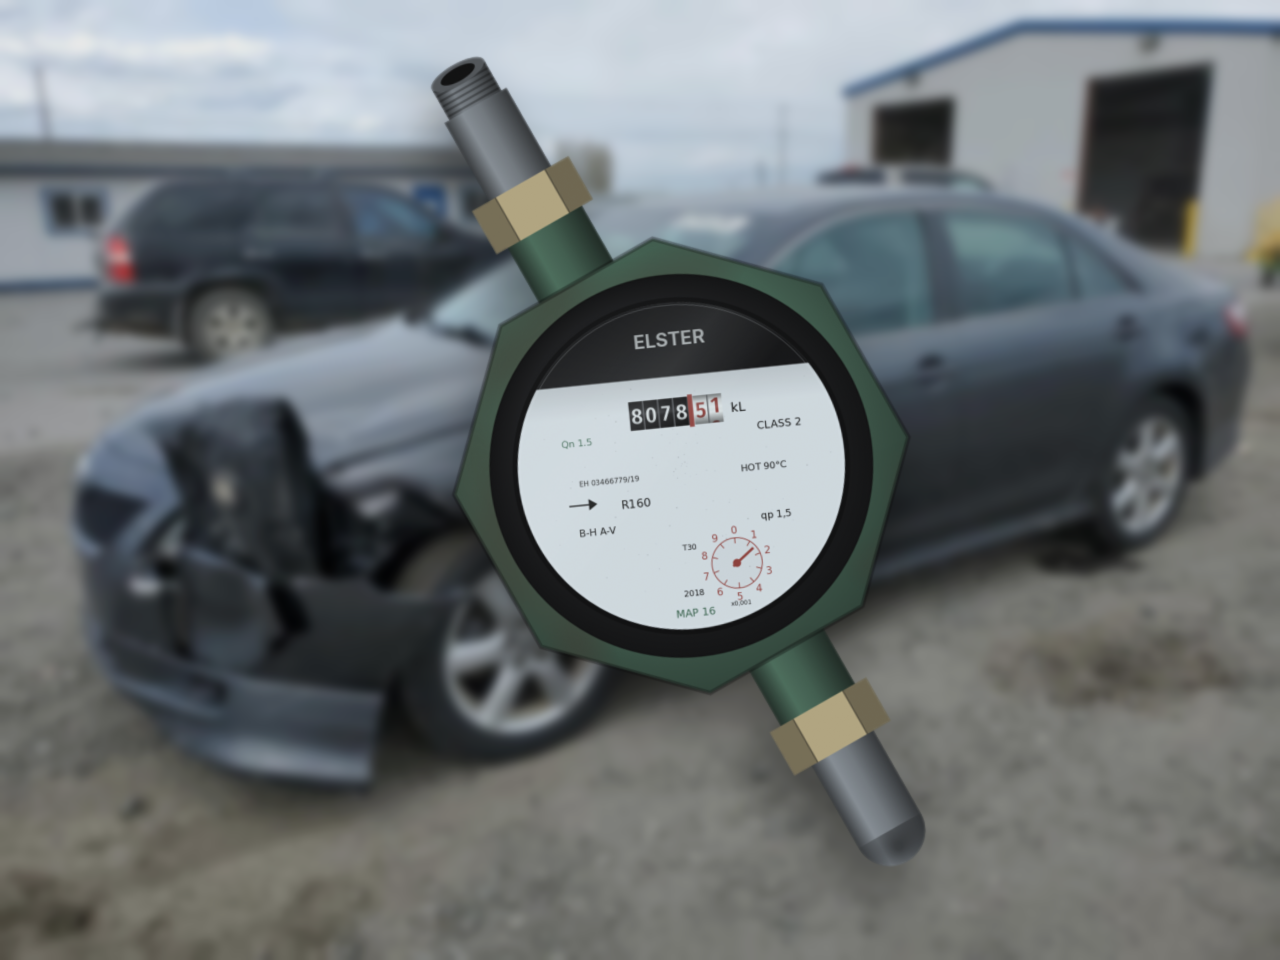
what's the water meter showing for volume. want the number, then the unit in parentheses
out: 8078.511 (kL)
